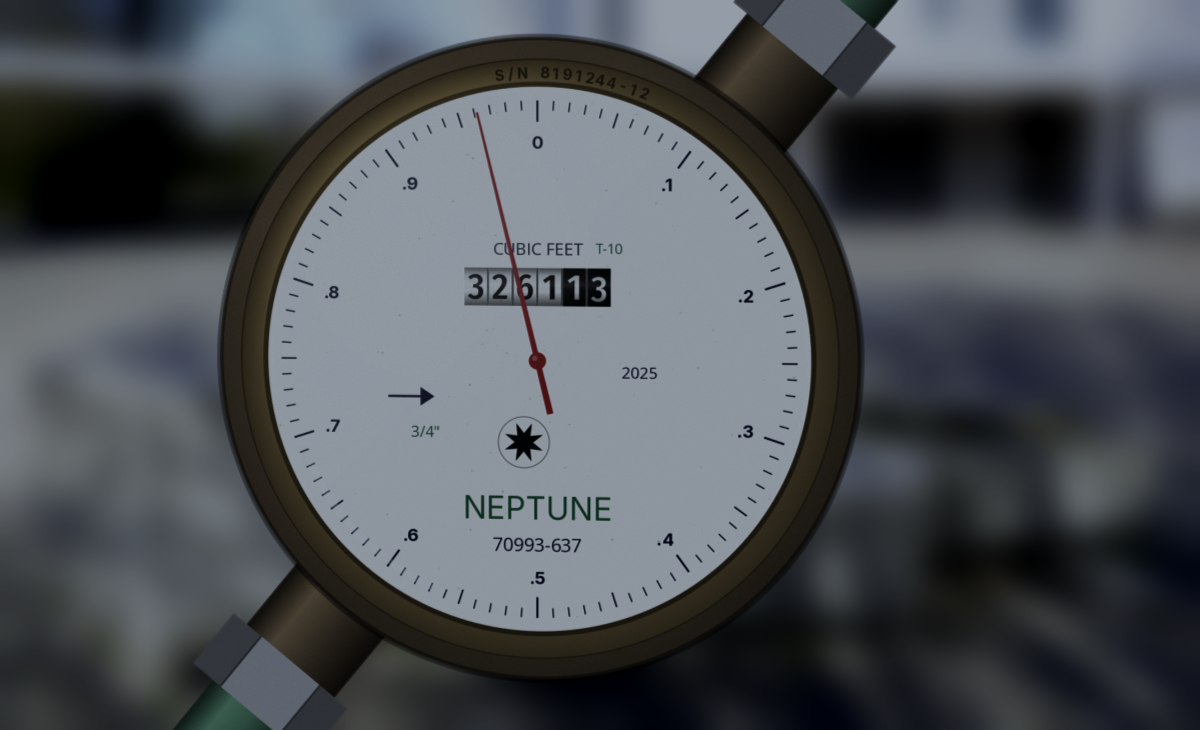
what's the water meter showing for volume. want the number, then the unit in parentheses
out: 326112.96 (ft³)
